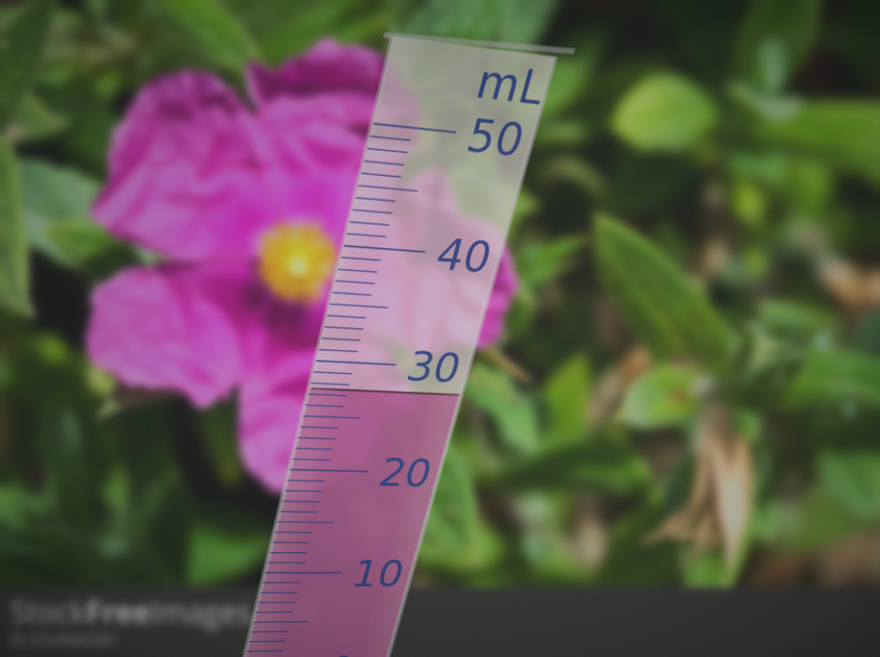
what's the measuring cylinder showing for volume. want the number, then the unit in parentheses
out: 27.5 (mL)
